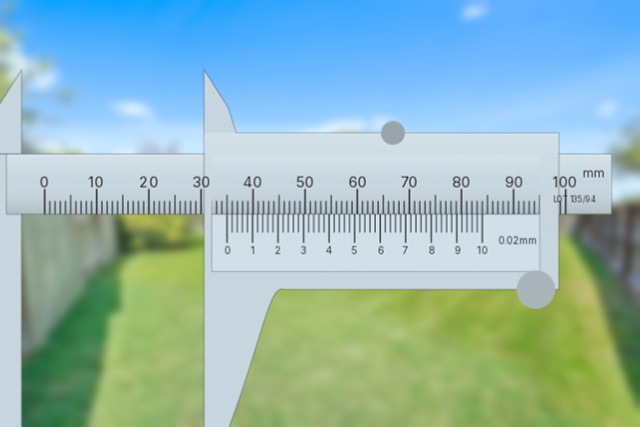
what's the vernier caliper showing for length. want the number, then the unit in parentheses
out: 35.0 (mm)
